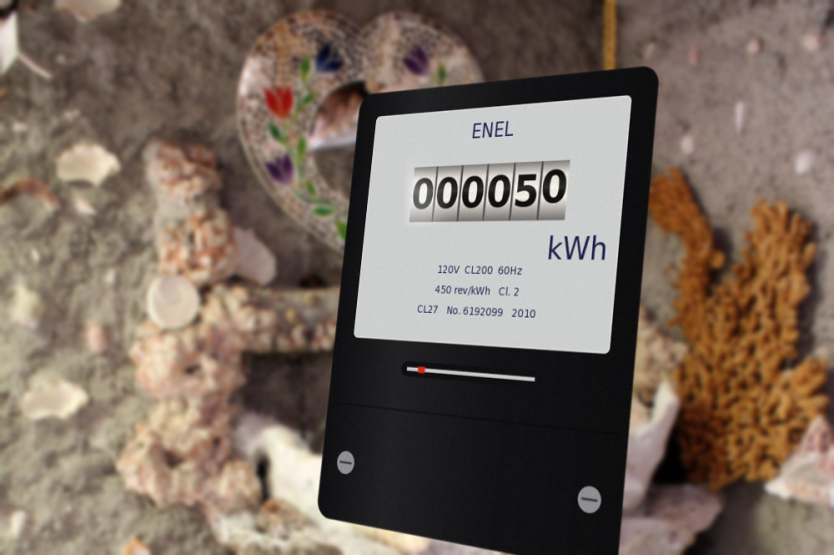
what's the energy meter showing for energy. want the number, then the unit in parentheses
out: 50 (kWh)
